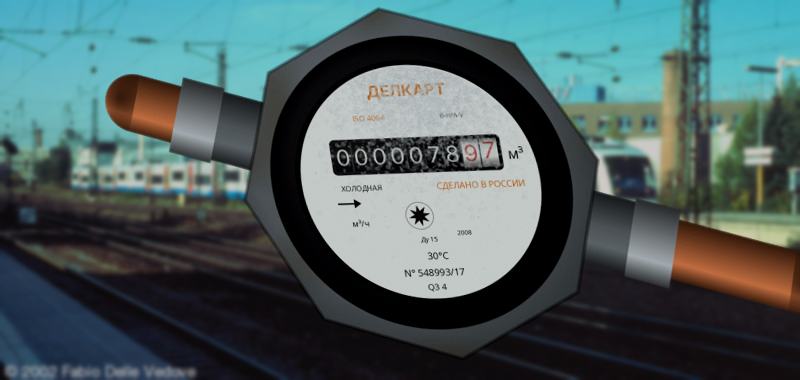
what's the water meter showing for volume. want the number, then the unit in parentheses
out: 78.97 (m³)
